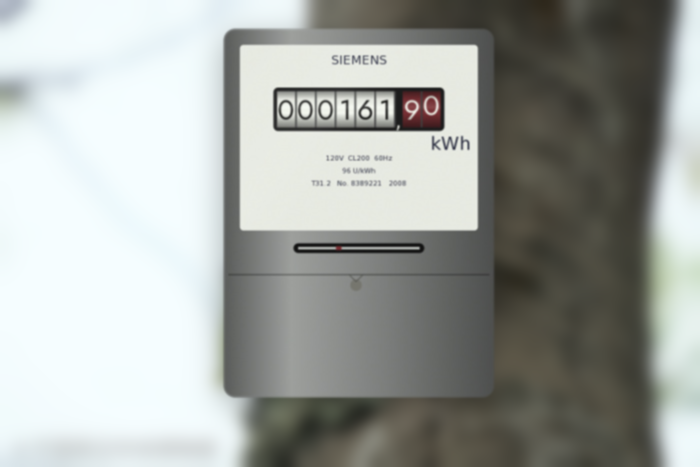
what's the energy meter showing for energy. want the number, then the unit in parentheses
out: 161.90 (kWh)
